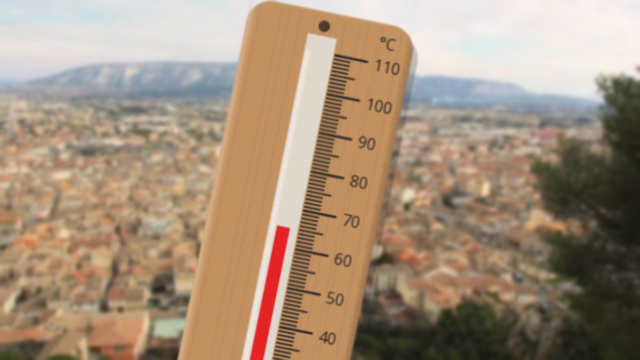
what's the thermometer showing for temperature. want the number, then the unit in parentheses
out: 65 (°C)
